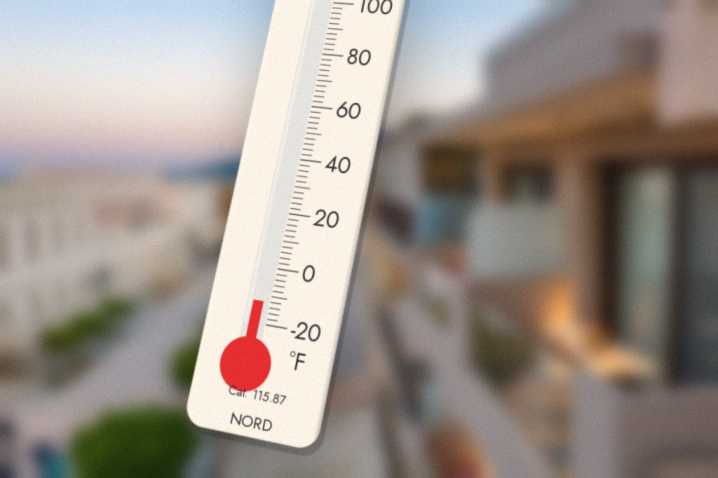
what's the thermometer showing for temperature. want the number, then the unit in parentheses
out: -12 (°F)
